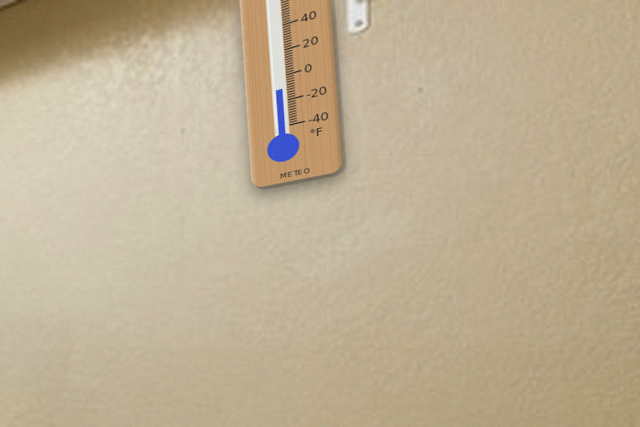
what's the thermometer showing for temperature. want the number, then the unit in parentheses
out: -10 (°F)
